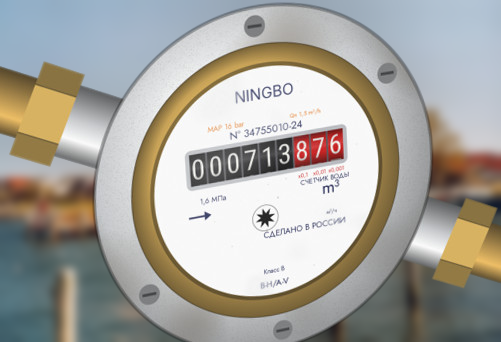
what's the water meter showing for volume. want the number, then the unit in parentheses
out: 713.876 (m³)
